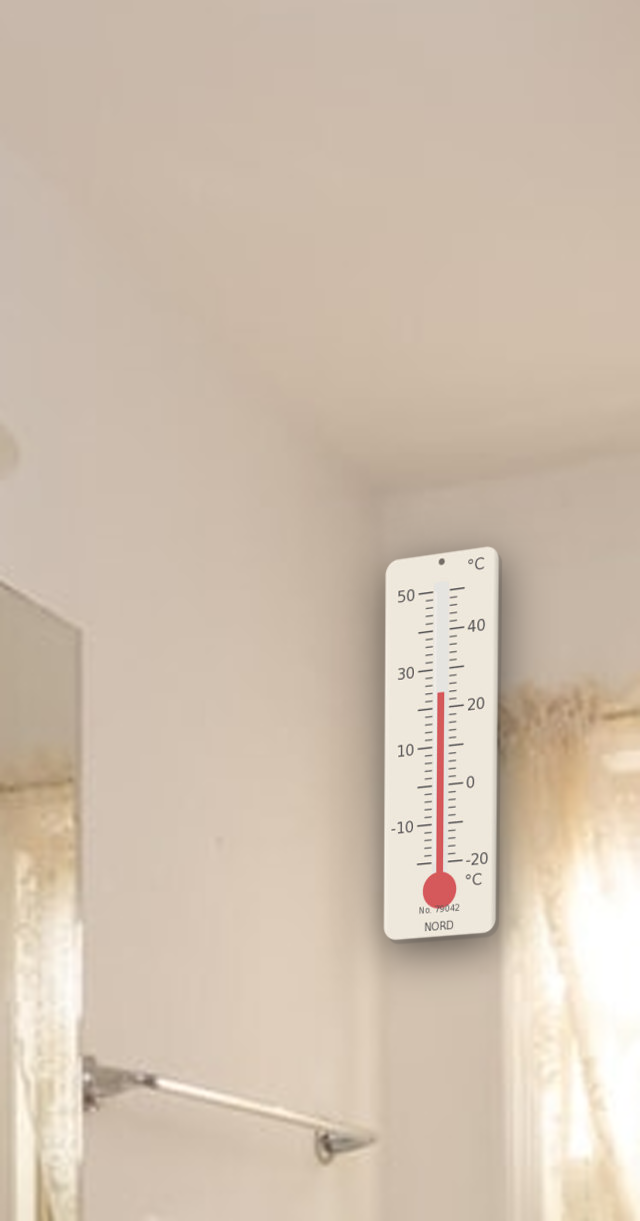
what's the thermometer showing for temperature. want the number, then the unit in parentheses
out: 24 (°C)
